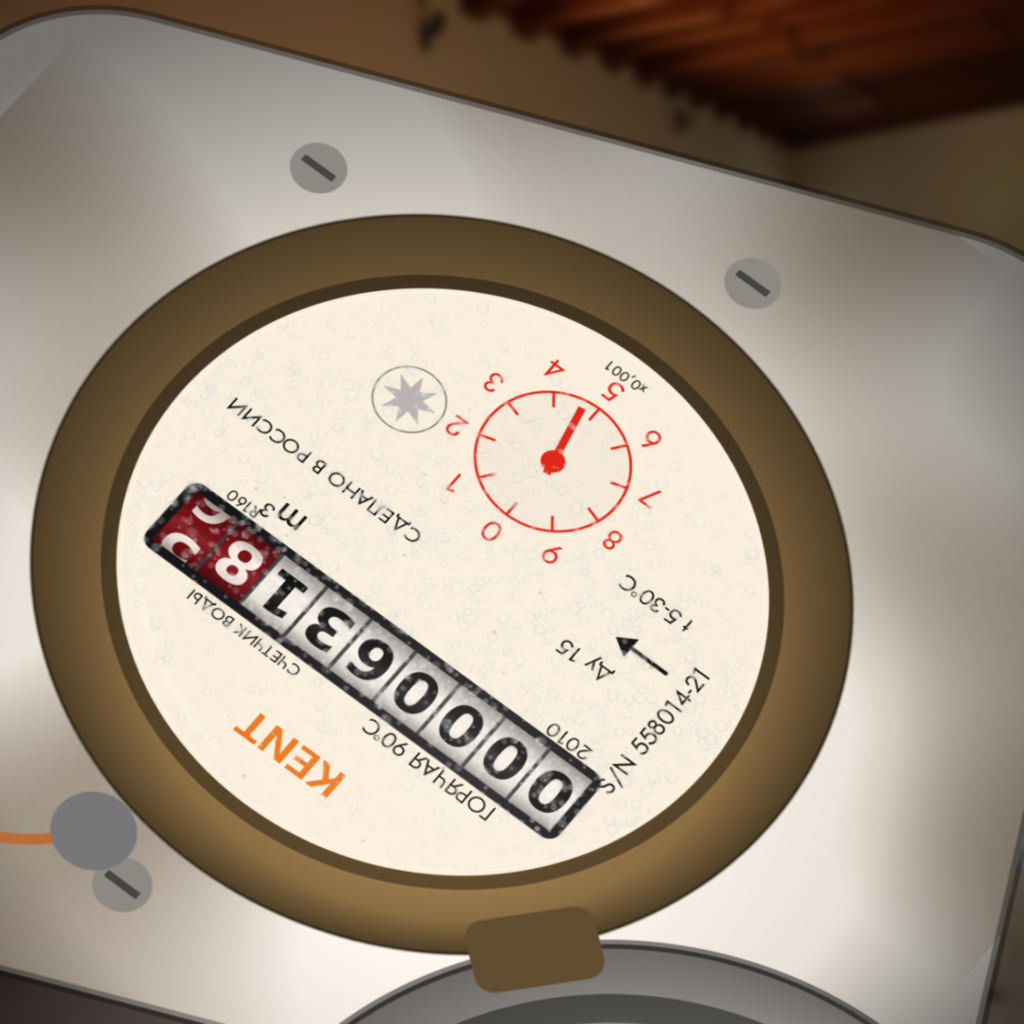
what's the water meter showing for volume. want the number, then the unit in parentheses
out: 631.854 (m³)
